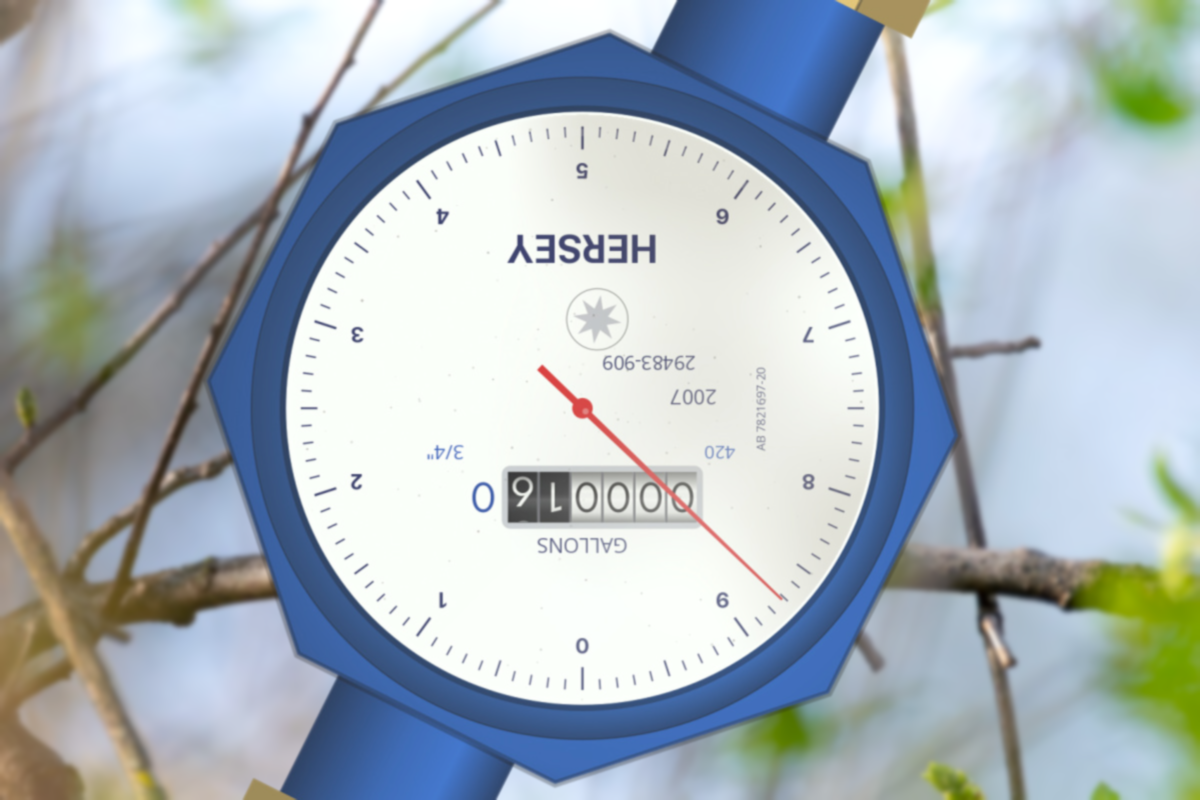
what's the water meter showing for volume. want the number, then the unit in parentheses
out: 158.7 (gal)
